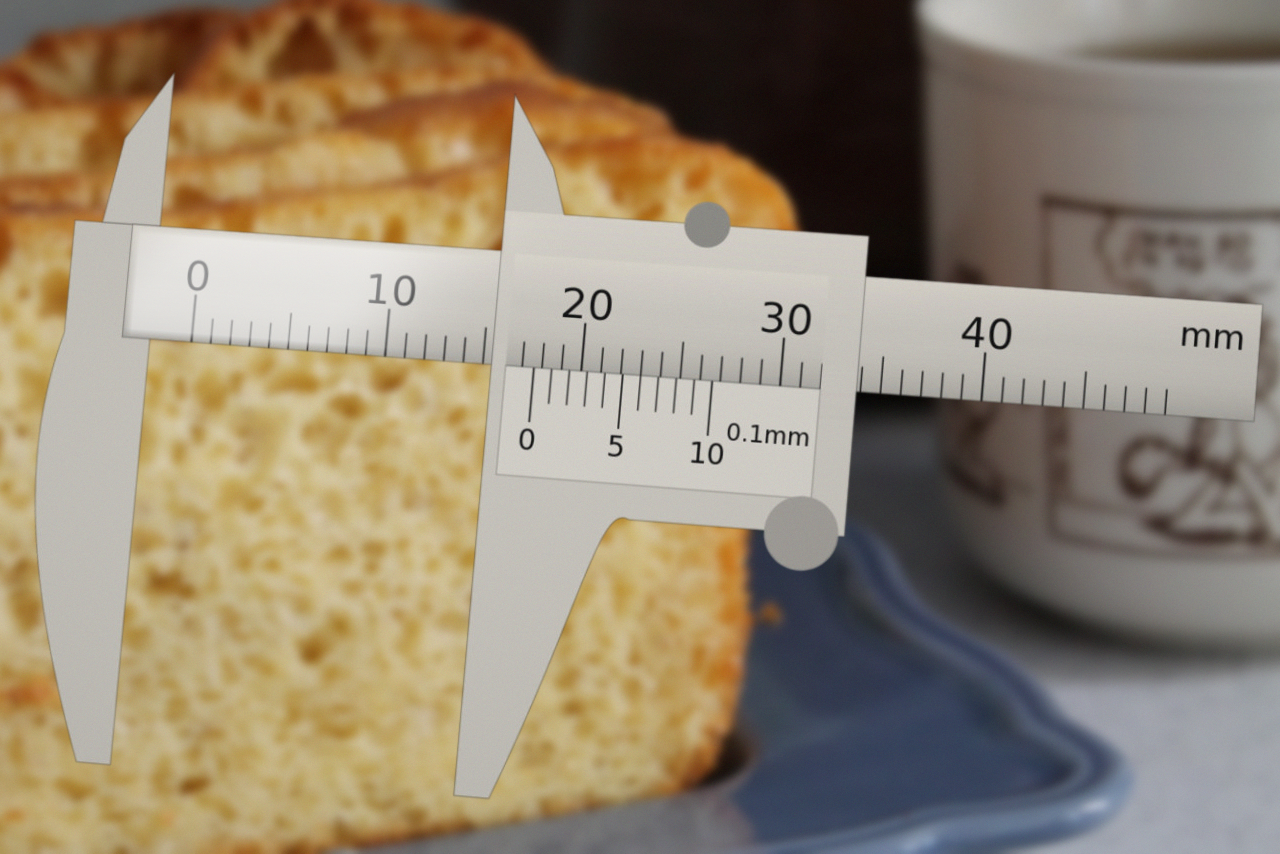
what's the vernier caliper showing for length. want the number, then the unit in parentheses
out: 17.6 (mm)
